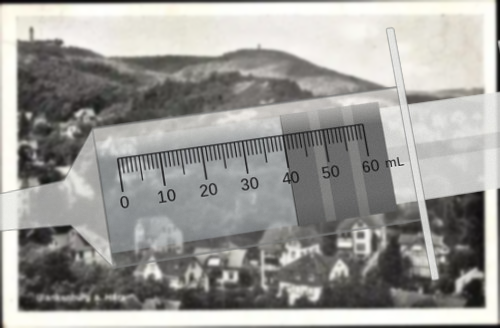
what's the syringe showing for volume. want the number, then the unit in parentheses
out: 40 (mL)
